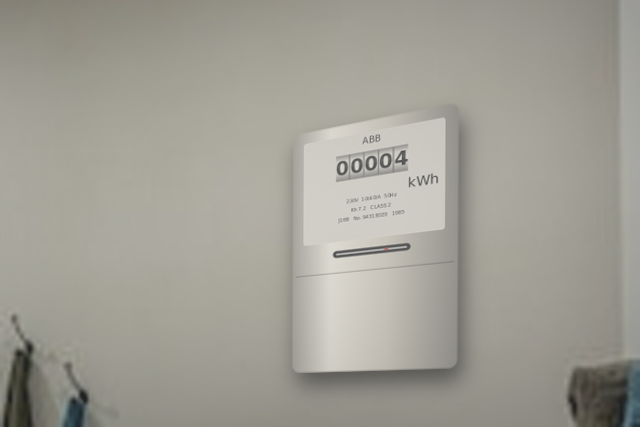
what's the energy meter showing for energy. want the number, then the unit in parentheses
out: 4 (kWh)
